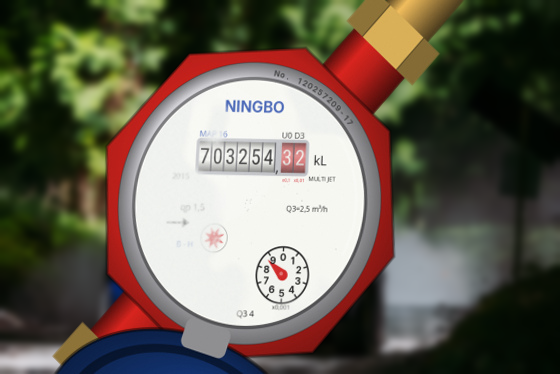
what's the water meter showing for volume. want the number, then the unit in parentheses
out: 703254.328 (kL)
